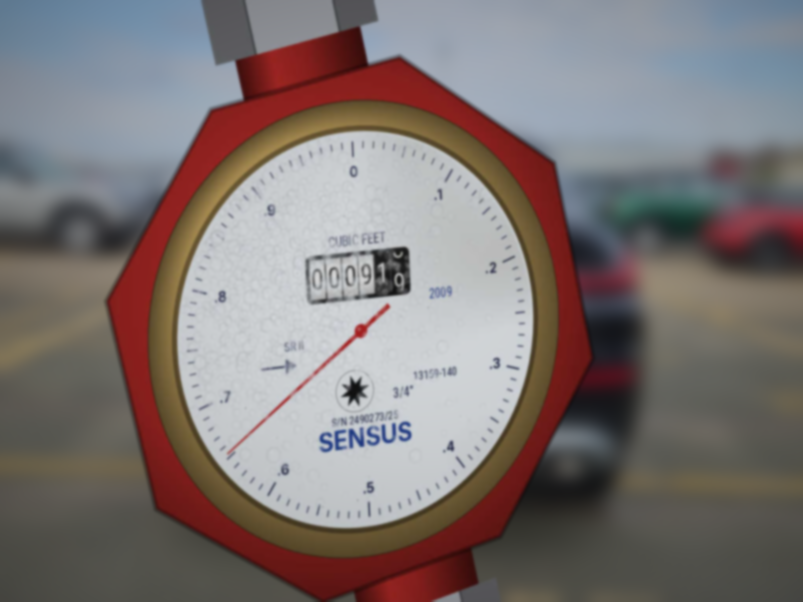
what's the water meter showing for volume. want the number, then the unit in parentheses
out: 918.65 (ft³)
